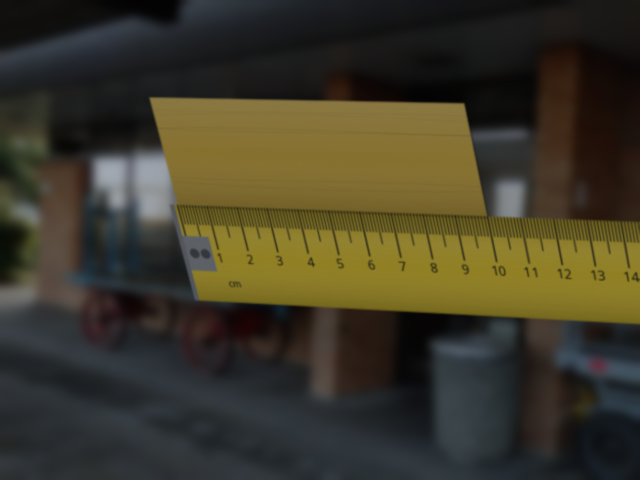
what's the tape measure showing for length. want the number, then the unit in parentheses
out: 10 (cm)
